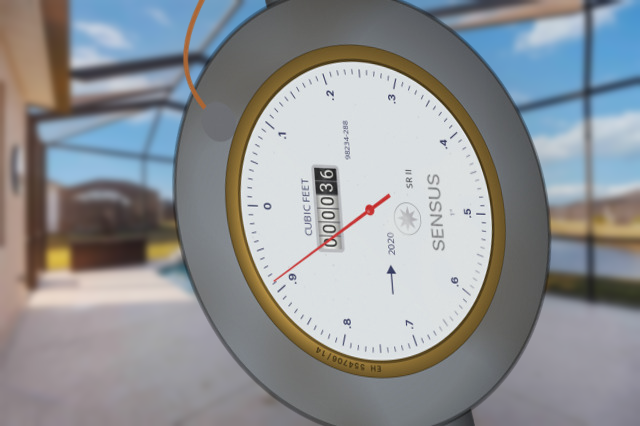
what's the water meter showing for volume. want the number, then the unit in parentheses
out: 35.91 (ft³)
